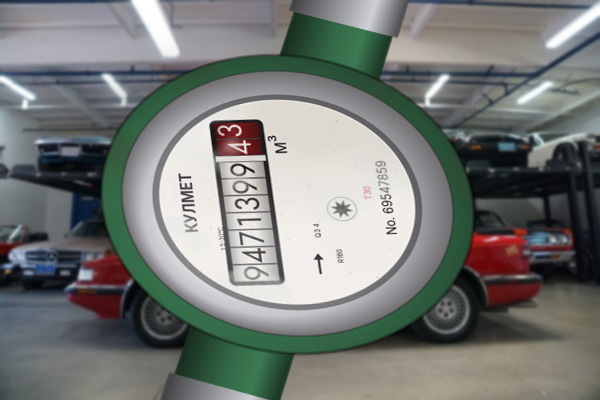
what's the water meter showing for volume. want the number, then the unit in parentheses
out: 9471399.43 (m³)
